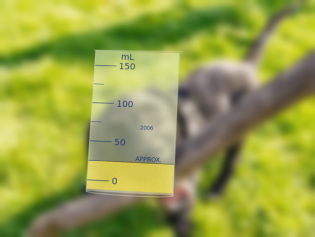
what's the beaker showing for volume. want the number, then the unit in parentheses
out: 25 (mL)
